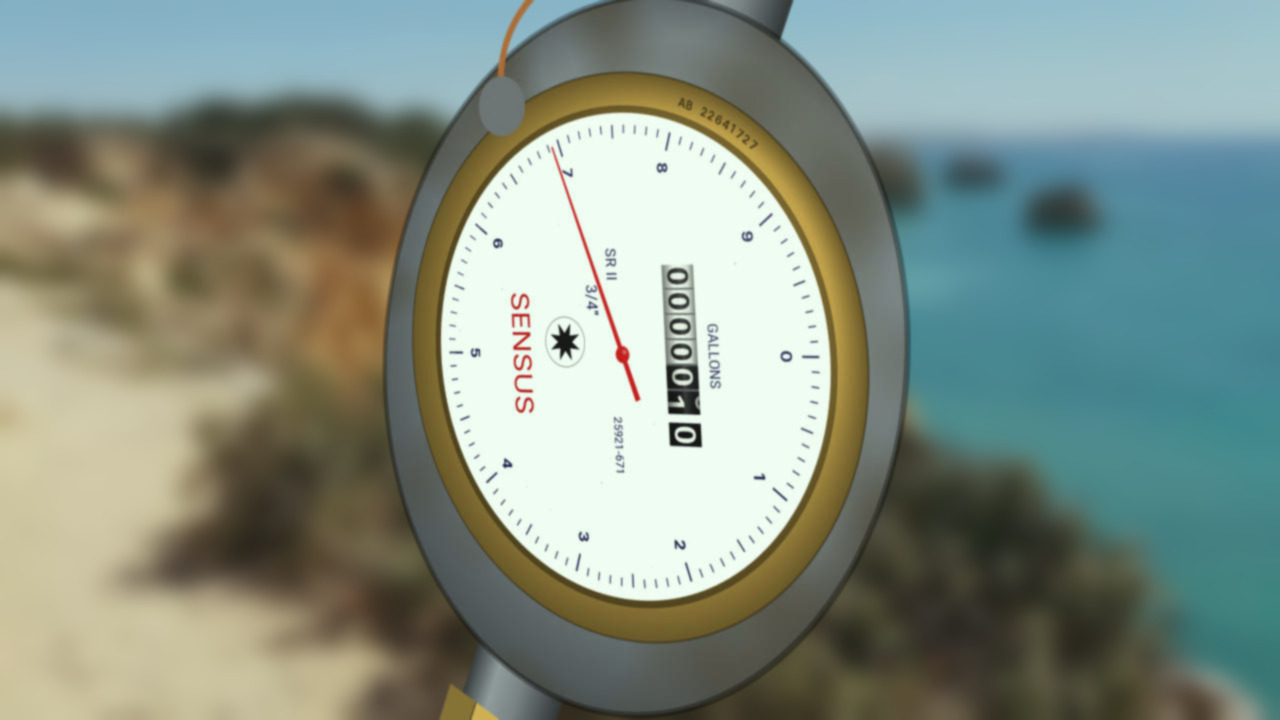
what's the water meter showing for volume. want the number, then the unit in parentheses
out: 6.9 (gal)
